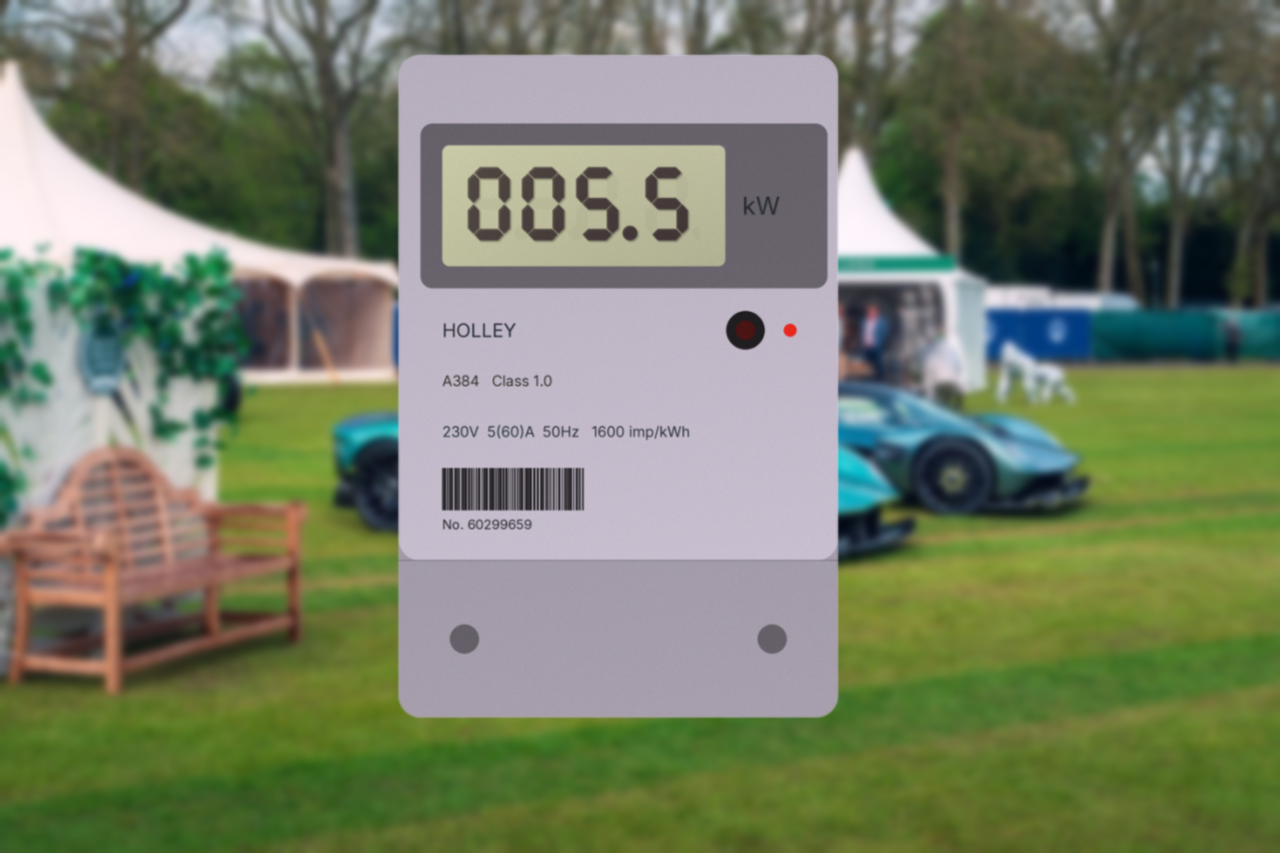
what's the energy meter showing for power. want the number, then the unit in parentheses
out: 5.5 (kW)
